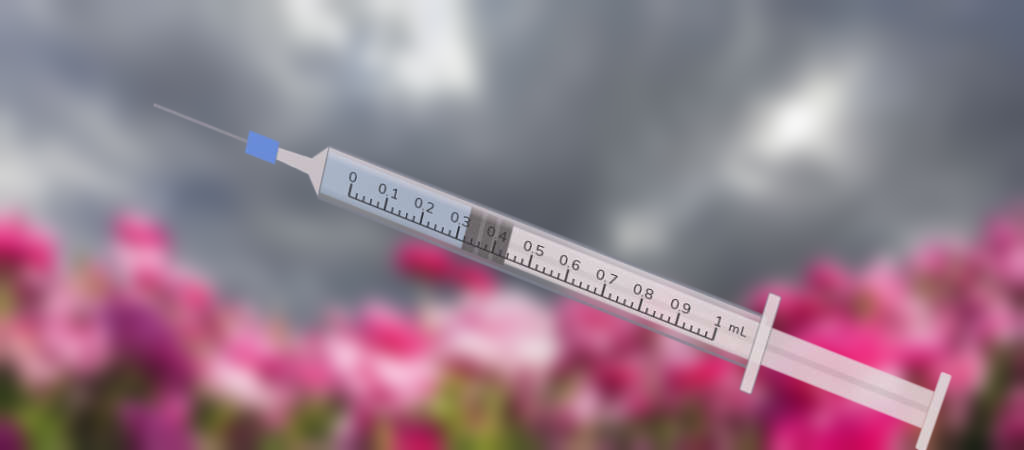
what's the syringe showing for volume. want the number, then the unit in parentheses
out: 0.32 (mL)
